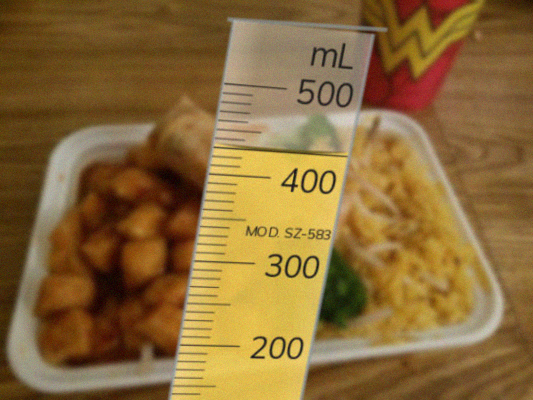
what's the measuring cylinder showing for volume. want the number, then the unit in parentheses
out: 430 (mL)
